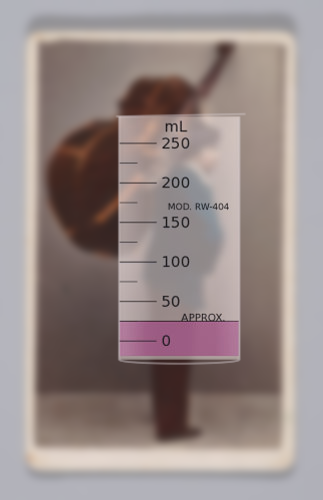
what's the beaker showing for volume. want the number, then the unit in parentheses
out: 25 (mL)
